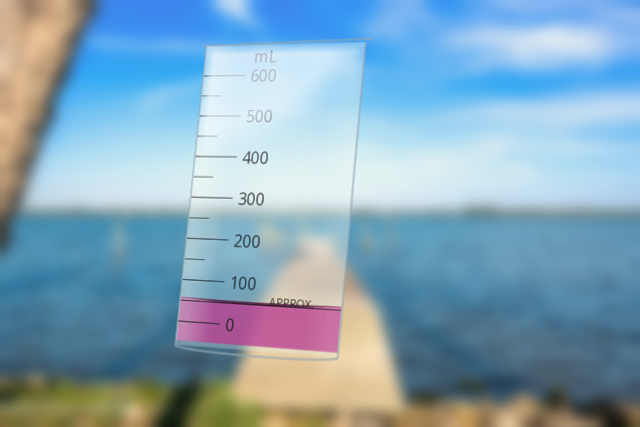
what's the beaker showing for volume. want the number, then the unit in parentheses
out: 50 (mL)
